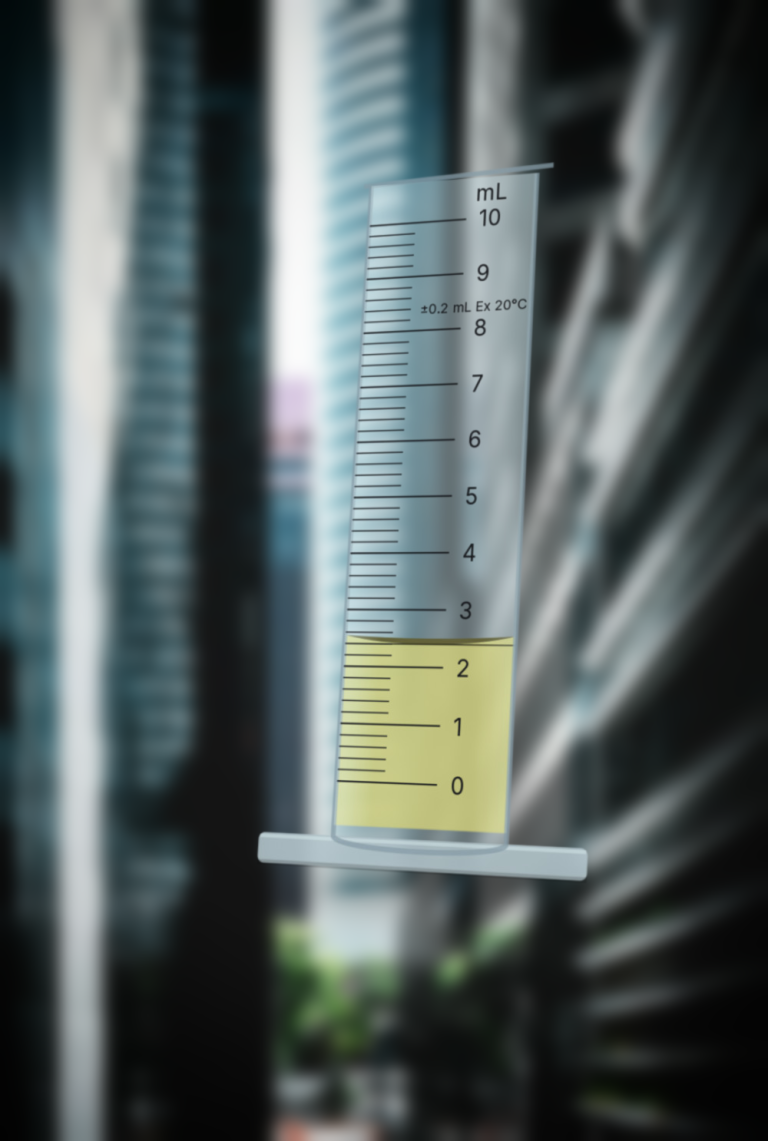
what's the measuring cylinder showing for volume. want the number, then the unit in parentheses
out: 2.4 (mL)
